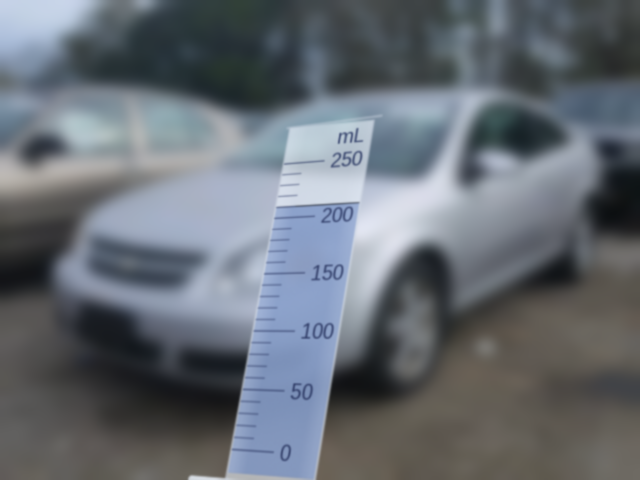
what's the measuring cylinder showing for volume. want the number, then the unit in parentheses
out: 210 (mL)
